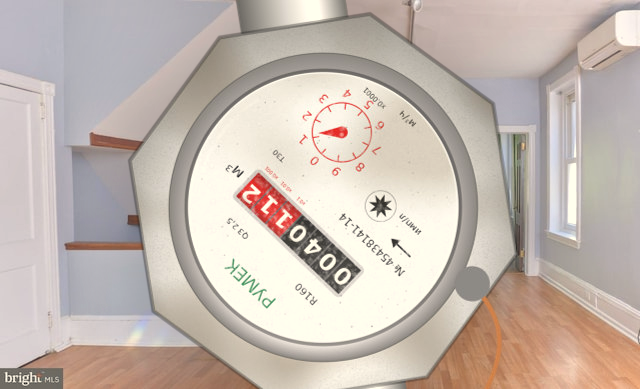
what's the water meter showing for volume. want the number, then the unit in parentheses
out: 40.1121 (m³)
